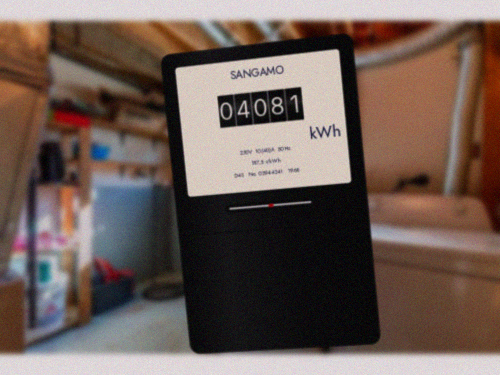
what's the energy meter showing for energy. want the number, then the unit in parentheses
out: 4081 (kWh)
